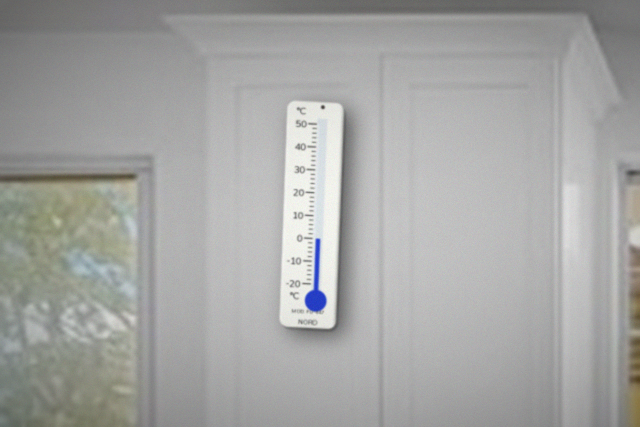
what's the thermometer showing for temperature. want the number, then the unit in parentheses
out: 0 (°C)
